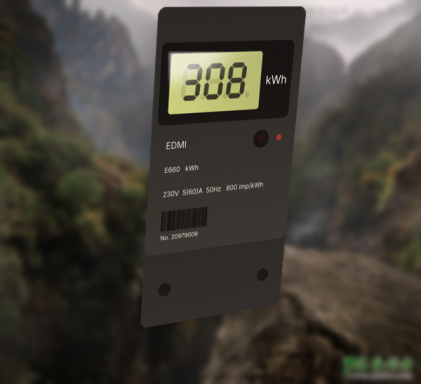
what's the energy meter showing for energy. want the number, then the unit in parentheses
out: 308 (kWh)
